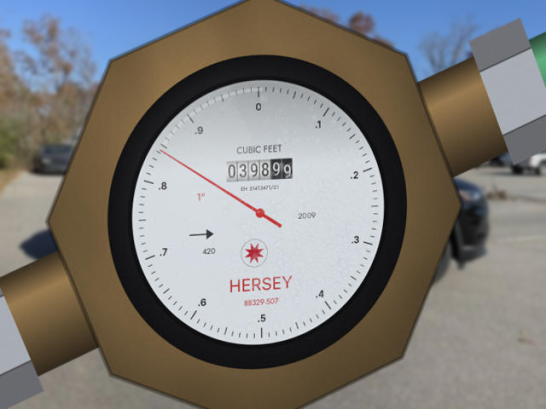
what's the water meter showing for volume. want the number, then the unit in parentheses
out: 39898.84 (ft³)
